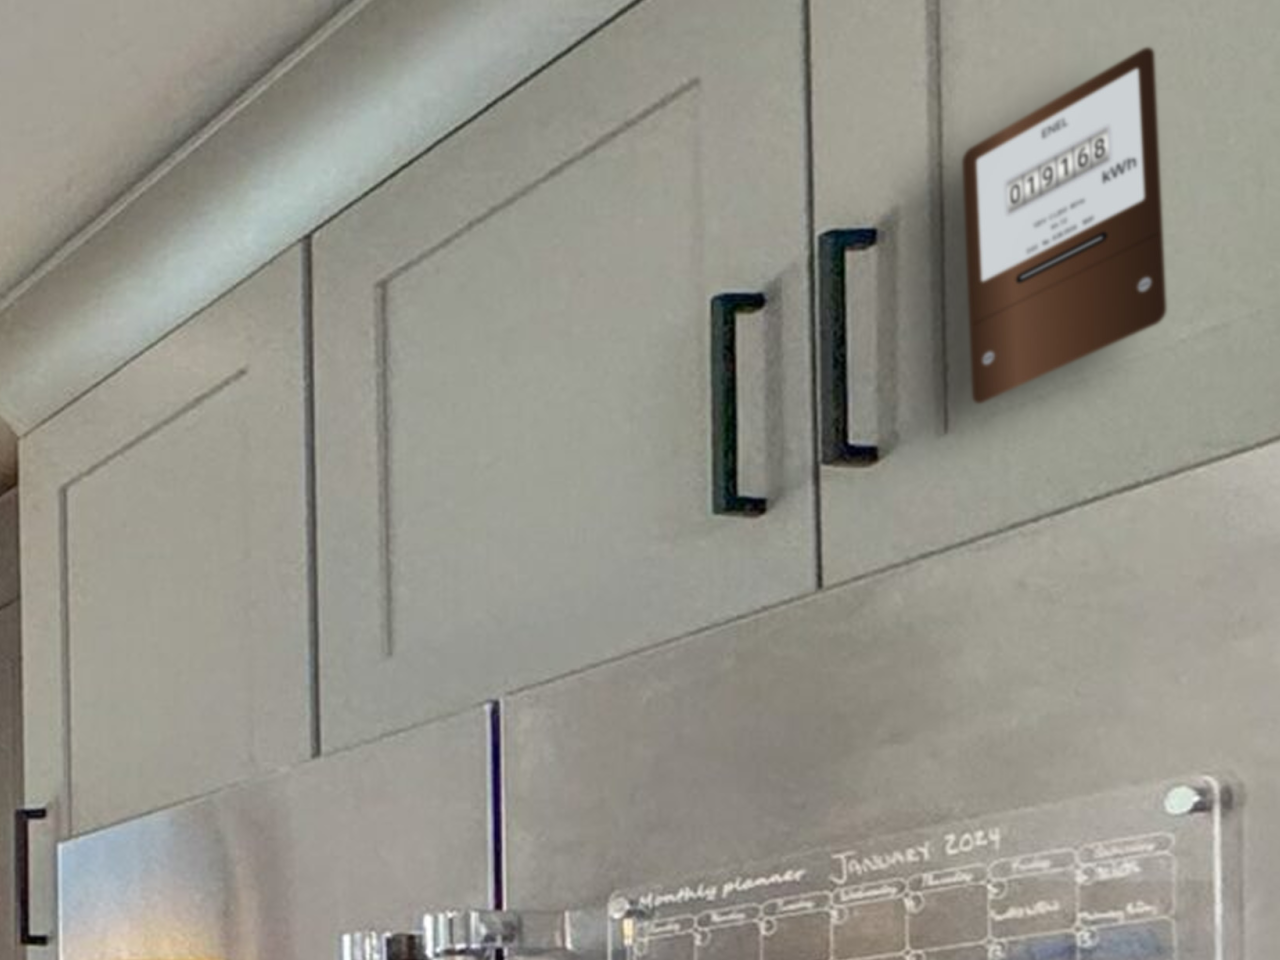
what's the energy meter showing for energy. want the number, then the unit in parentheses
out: 19168 (kWh)
